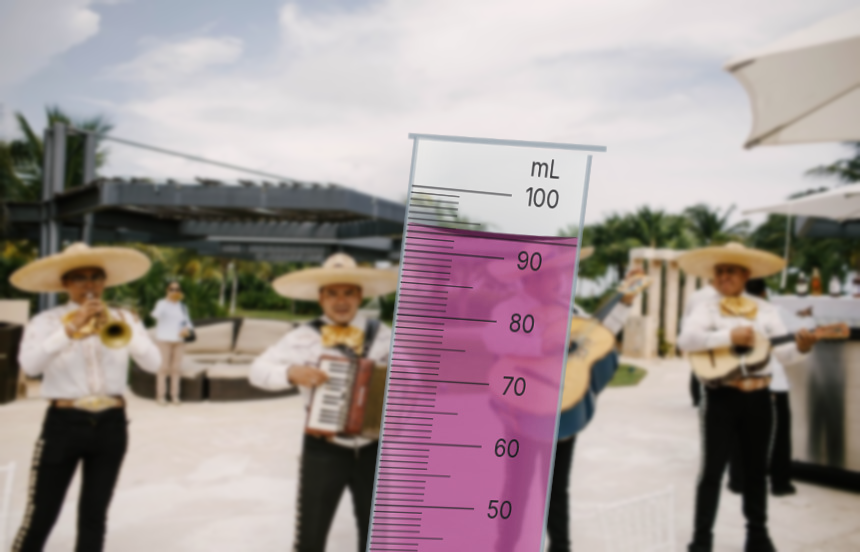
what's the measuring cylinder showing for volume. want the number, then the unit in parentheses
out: 93 (mL)
